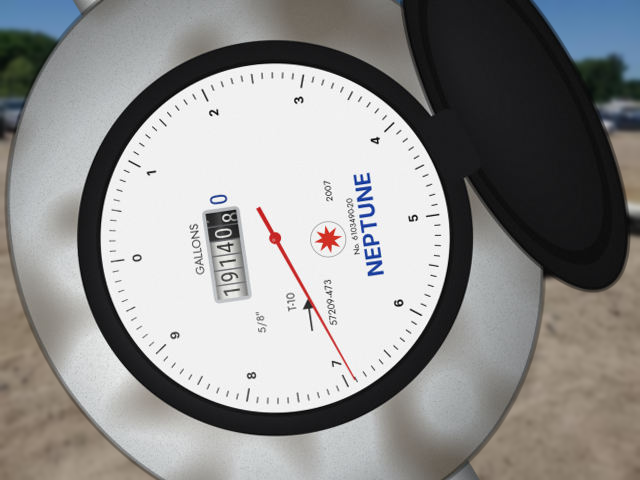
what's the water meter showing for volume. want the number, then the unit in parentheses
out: 1914076.9 (gal)
